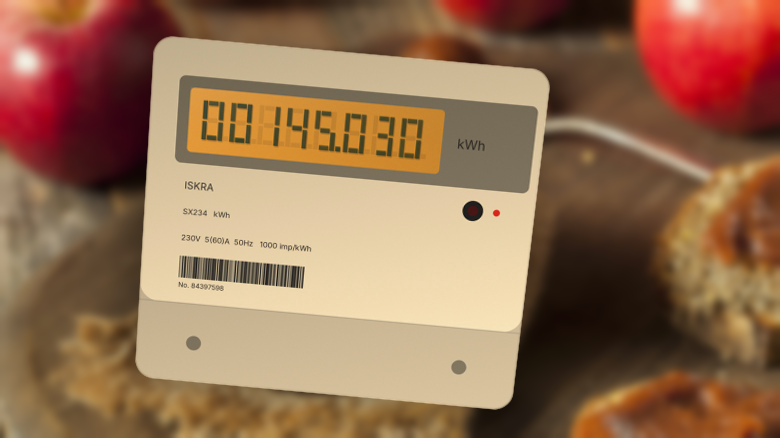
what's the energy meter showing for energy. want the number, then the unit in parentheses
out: 145.030 (kWh)
